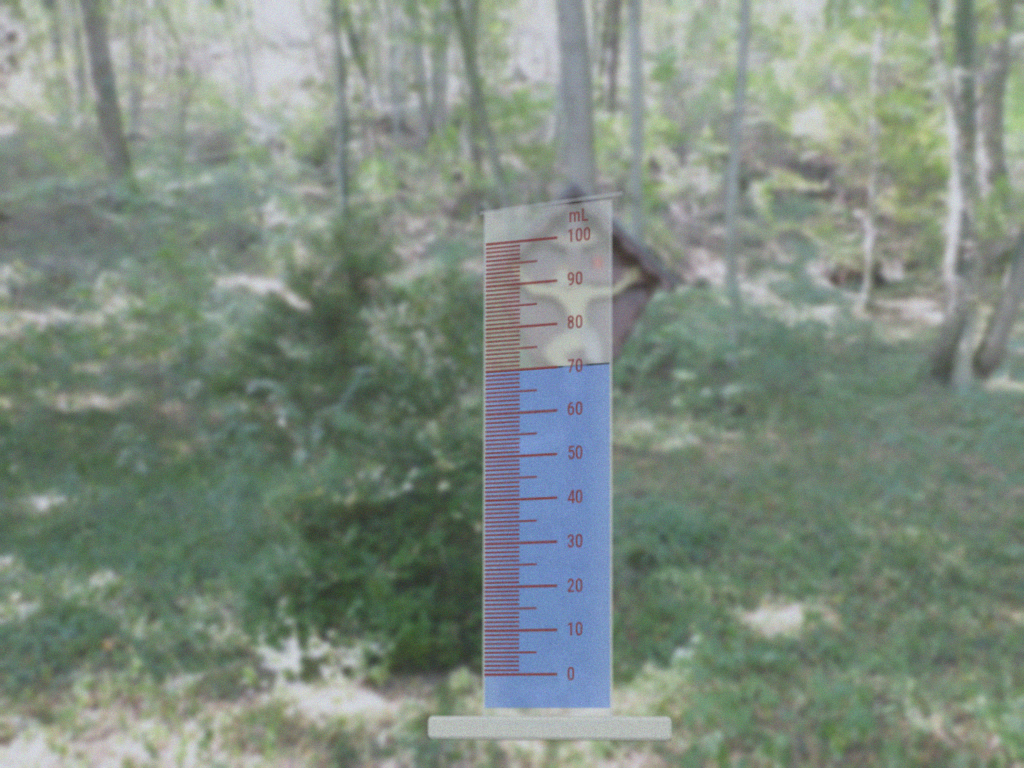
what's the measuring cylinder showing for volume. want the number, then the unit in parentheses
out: 70 (mL)
